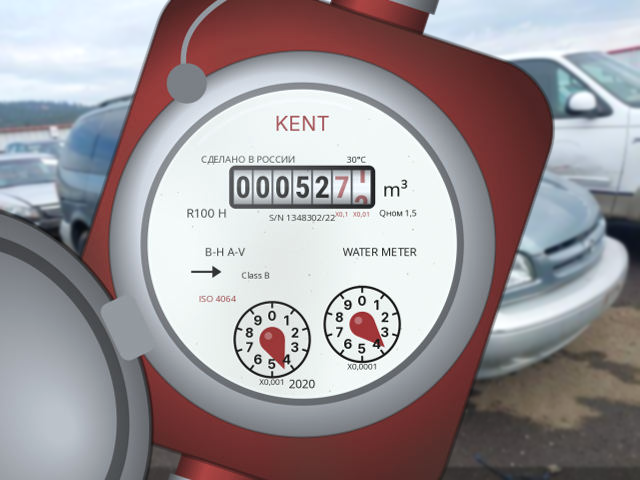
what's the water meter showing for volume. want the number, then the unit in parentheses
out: 52.7143 (m³)
